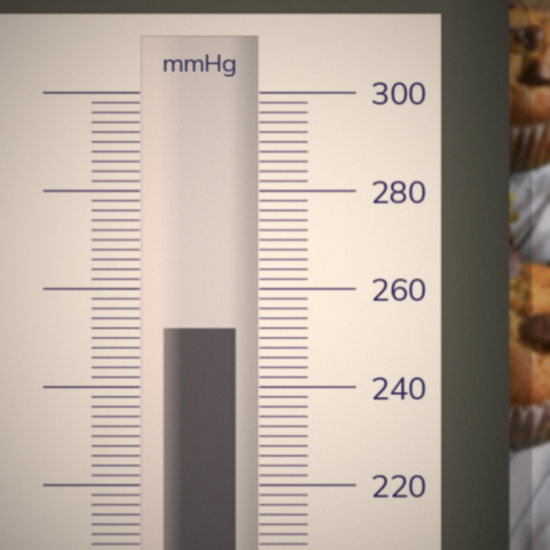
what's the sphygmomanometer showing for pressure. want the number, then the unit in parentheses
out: 252 (mmHg)
